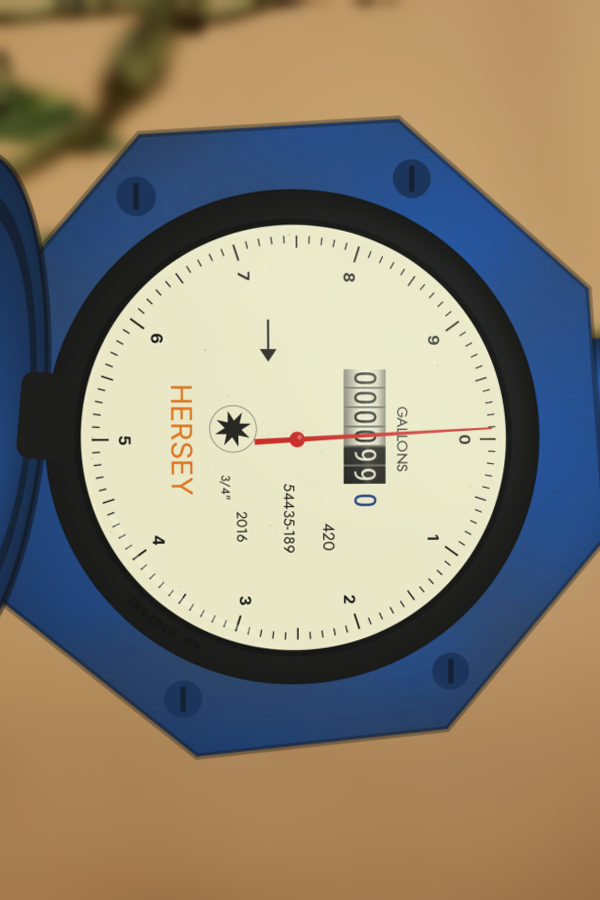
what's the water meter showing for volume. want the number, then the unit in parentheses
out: 989.9 (gal)
